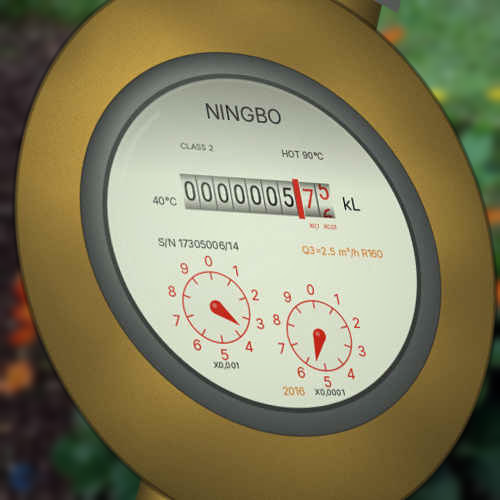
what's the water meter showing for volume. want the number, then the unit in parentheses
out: 5.7535 (kL)
